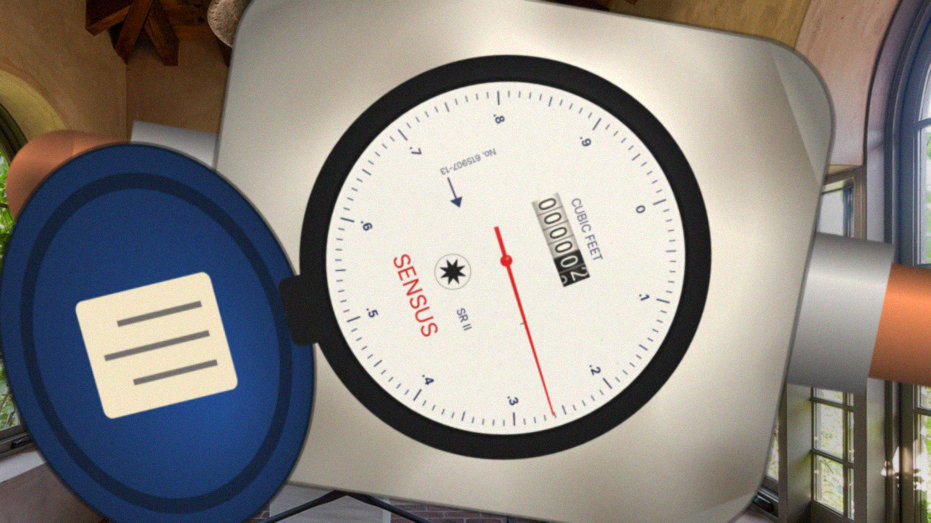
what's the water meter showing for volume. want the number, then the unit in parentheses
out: 2.26 (ft³)
